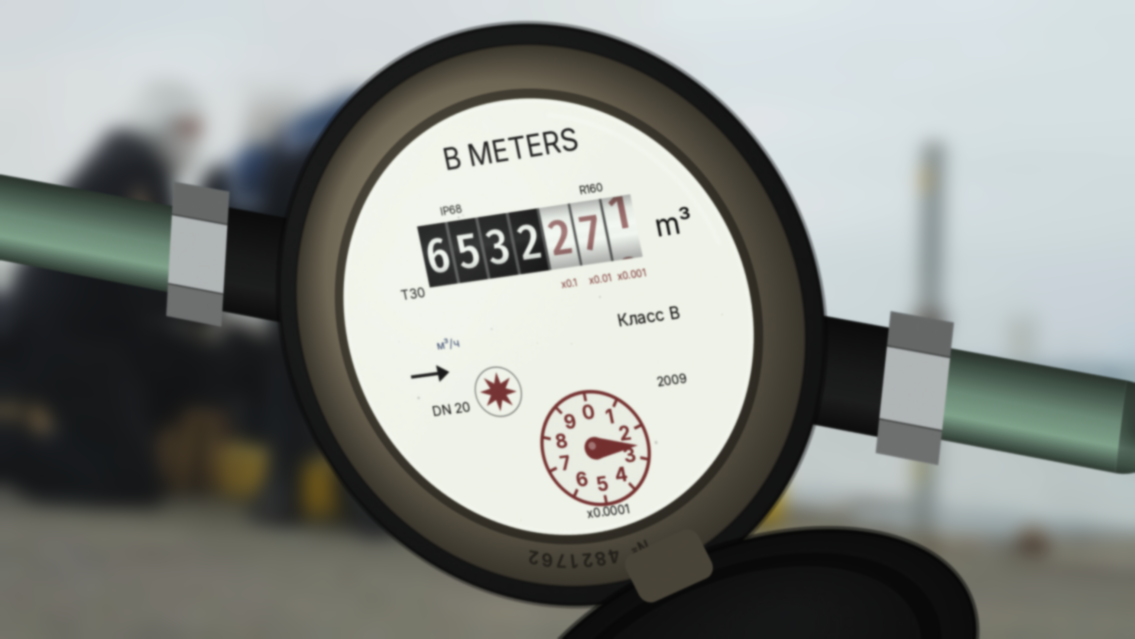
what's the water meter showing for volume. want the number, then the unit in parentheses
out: 6532.2712 (m³)
